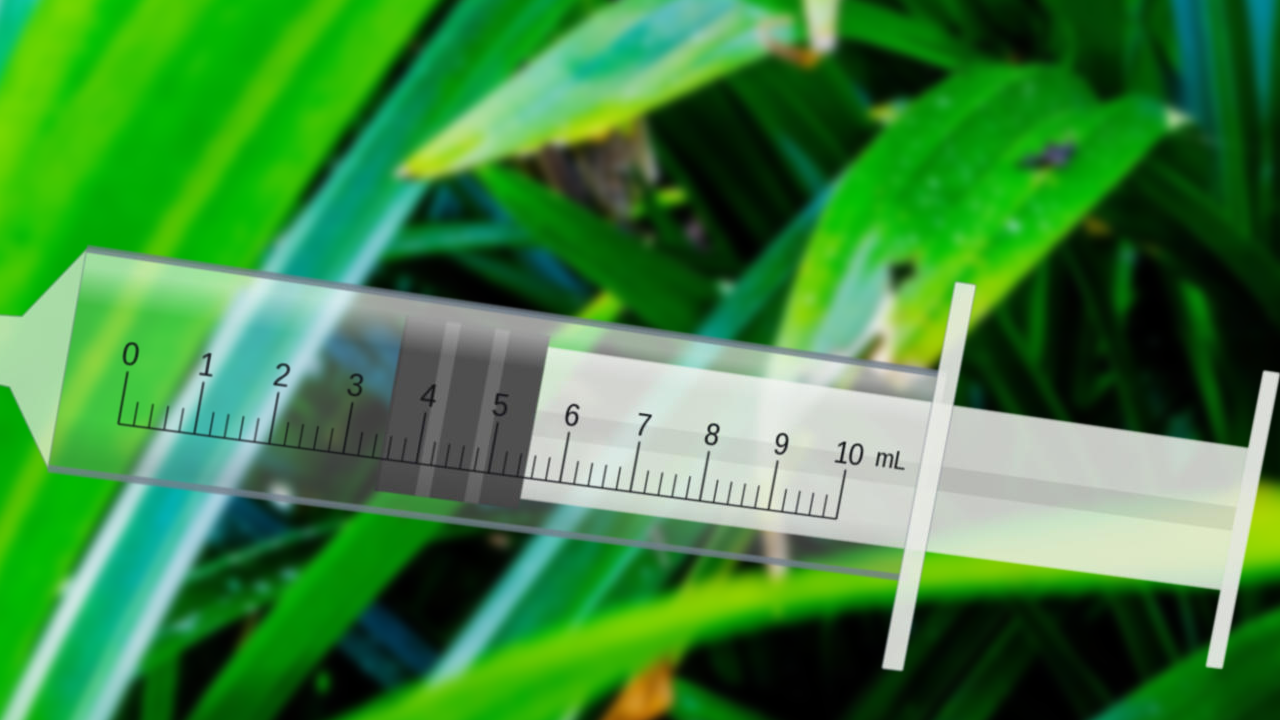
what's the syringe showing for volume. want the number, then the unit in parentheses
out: 3.5 (mL)
